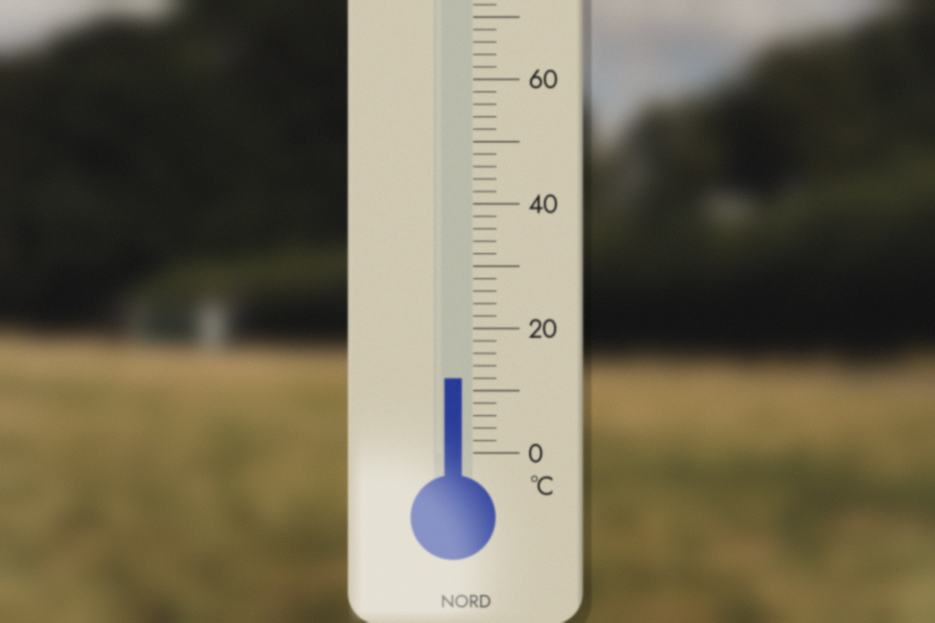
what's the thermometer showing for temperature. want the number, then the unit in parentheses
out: 12 (°C)
